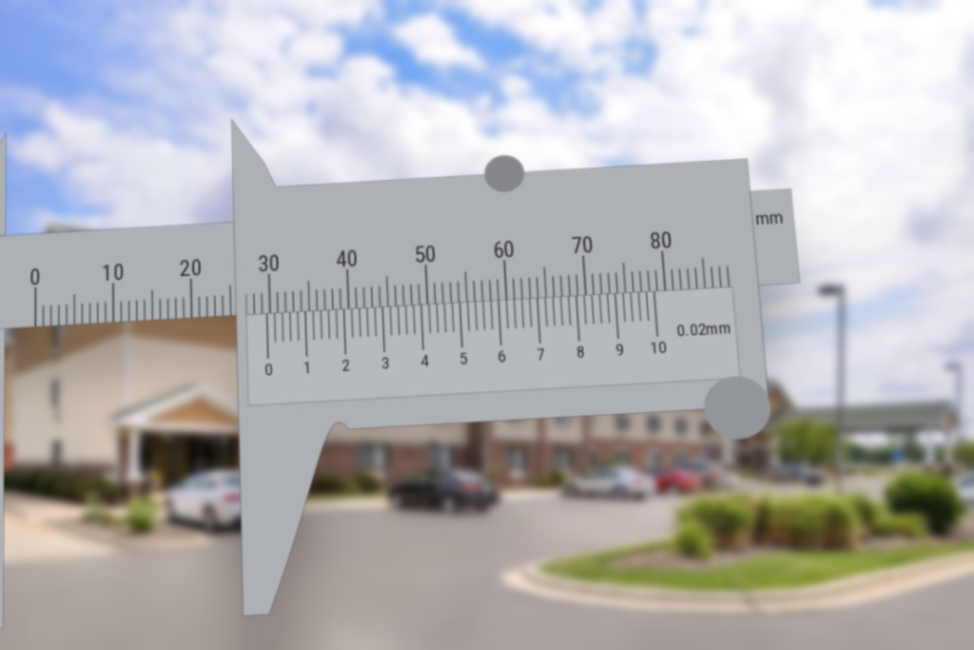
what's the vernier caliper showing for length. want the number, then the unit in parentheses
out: 29.6 (mm)
